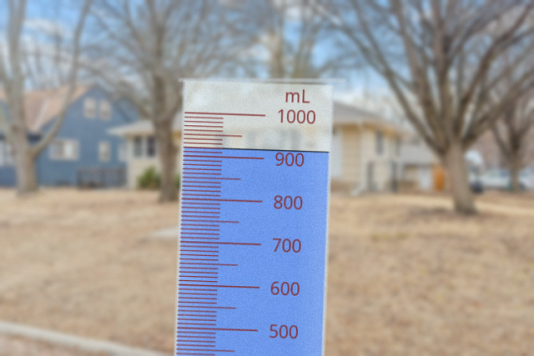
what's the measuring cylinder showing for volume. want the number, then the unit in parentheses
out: 920 (mL)
